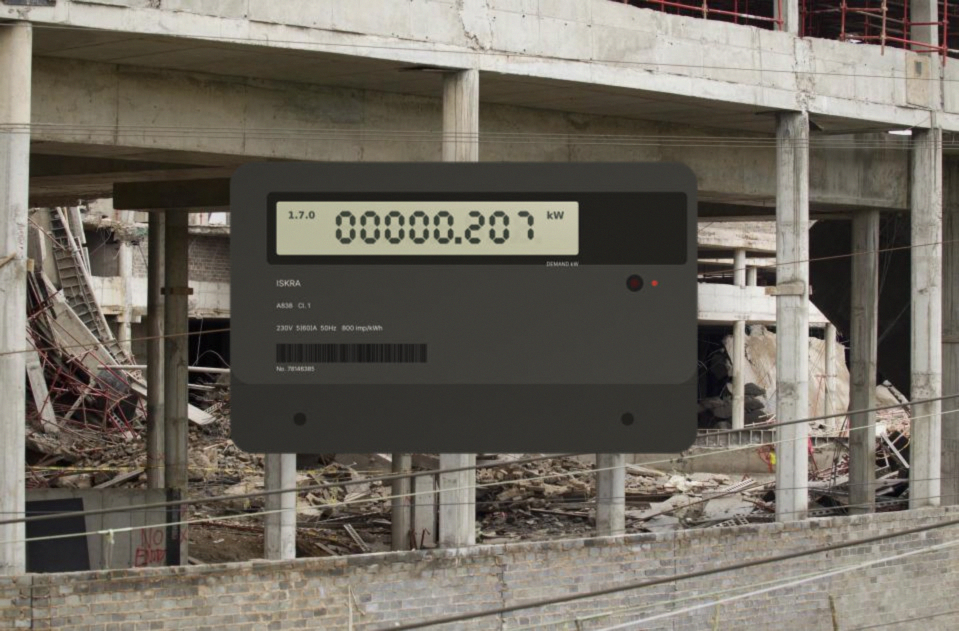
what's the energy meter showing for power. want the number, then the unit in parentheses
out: 0.207 (kW)
